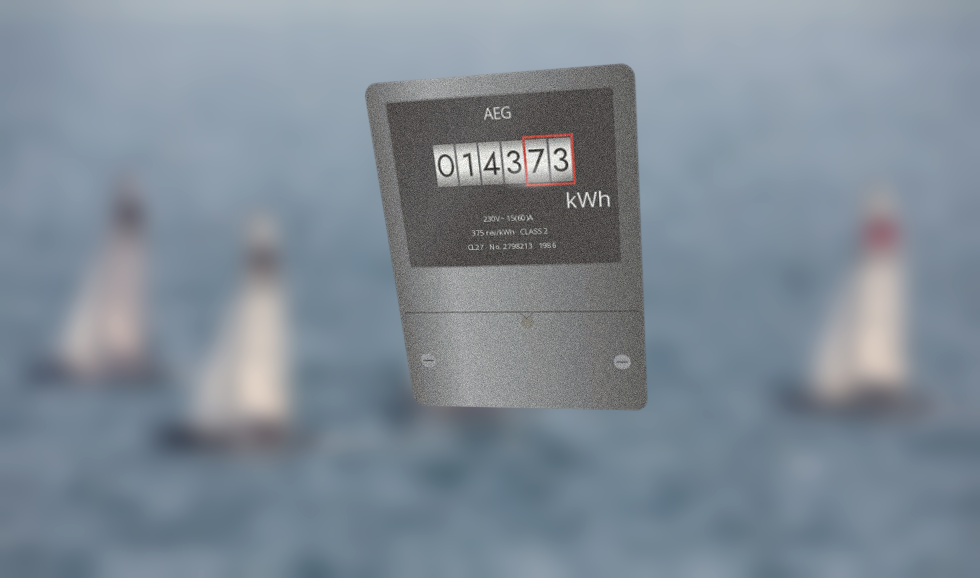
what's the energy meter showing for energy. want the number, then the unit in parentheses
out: 143.73 (kWh)
